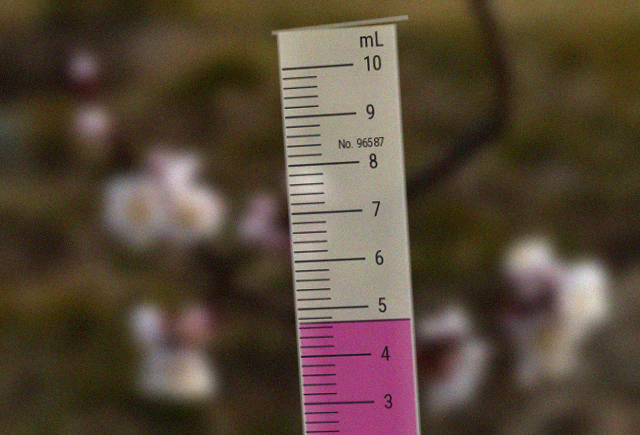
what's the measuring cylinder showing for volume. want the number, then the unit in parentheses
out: 4.7 (mL)
